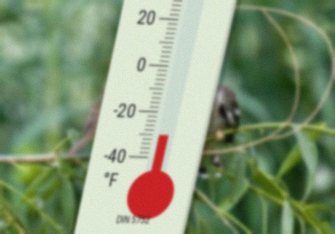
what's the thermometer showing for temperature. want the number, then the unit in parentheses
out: -30 (°F)
